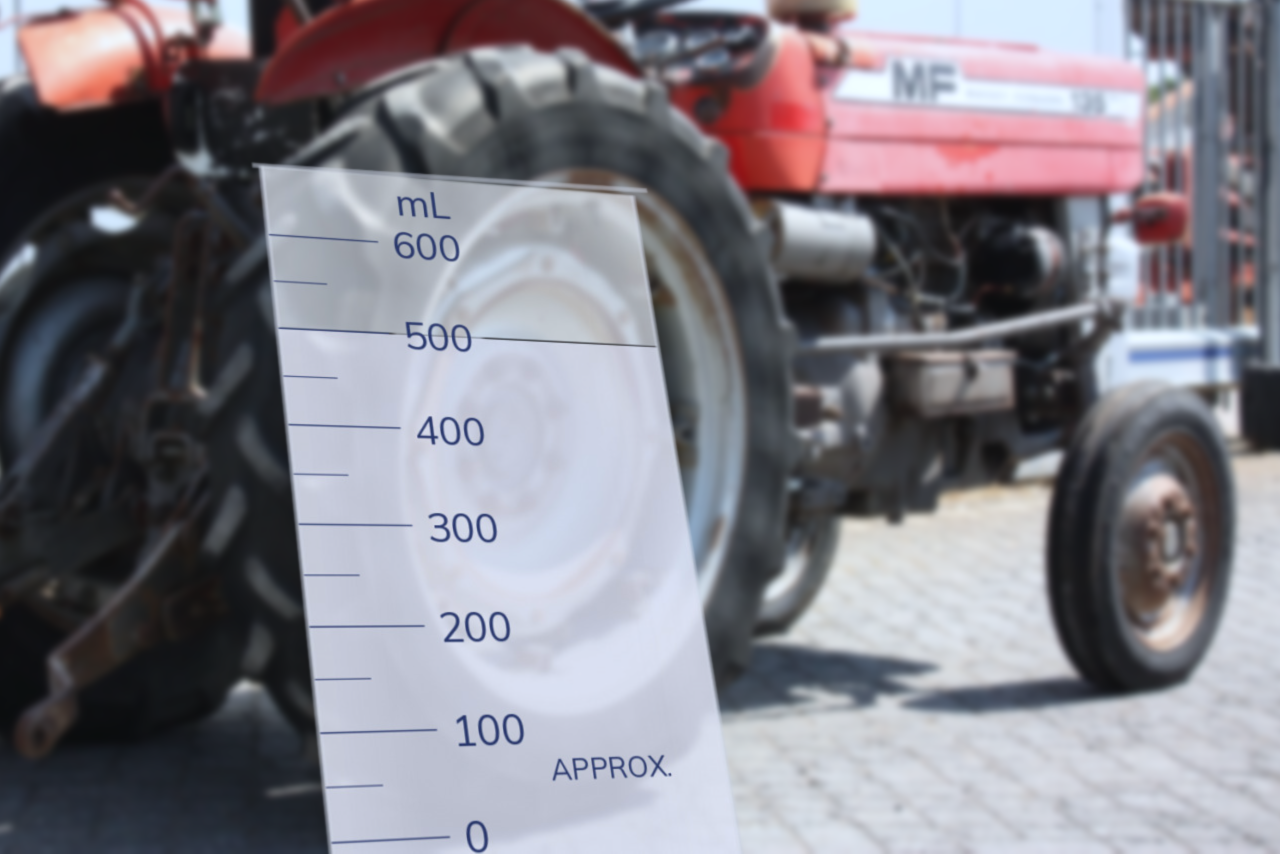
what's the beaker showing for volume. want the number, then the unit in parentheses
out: 500 (mL)
